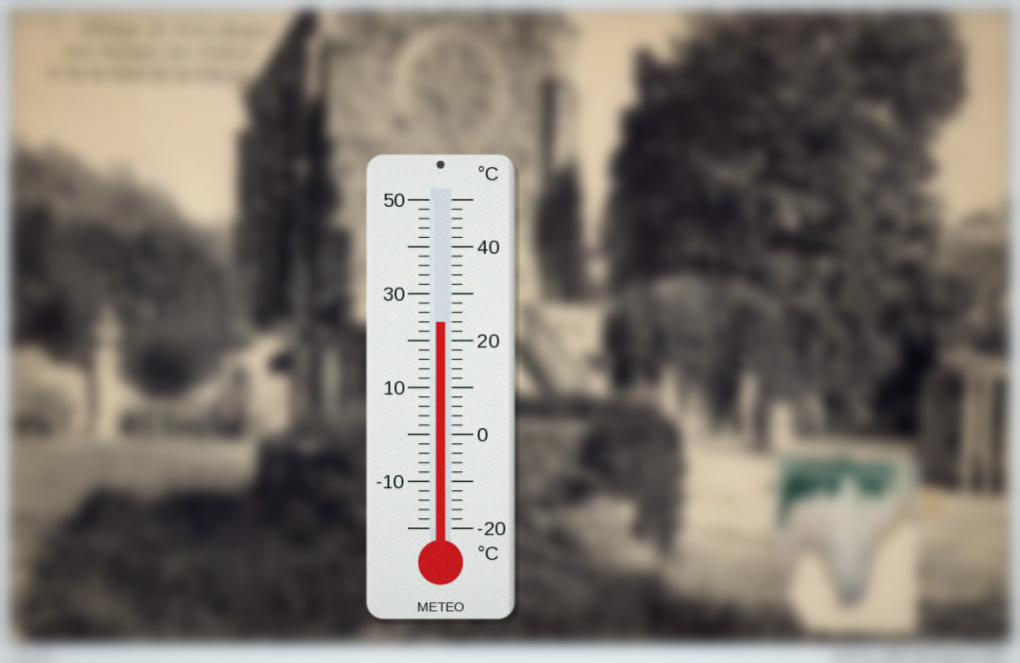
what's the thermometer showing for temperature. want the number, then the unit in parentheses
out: 24 (°C)
